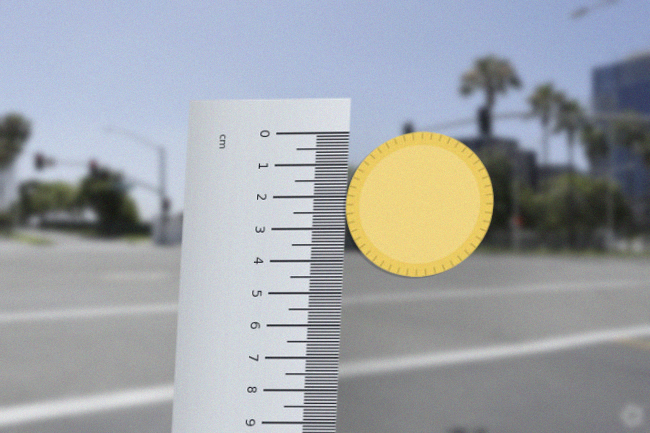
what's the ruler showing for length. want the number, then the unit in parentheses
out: 4.5 (cm)
